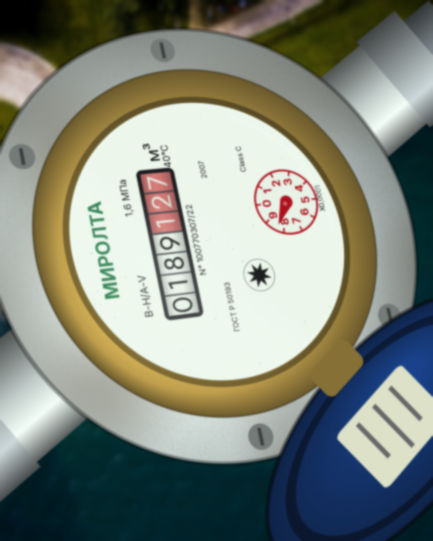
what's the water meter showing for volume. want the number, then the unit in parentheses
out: 189.1278 (m³)
